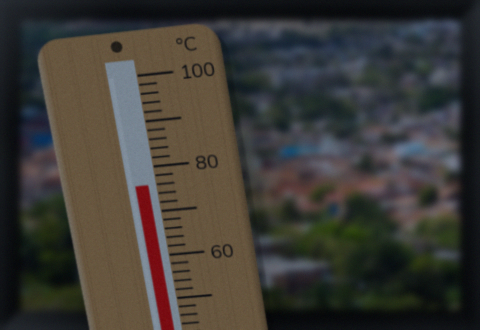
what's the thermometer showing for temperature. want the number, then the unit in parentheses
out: 76 (°C)
